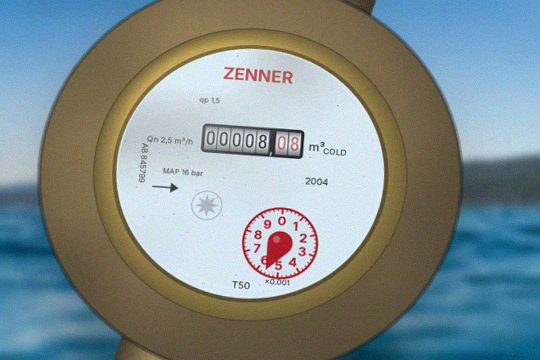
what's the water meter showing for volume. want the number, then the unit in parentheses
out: 8.085 (m³)
